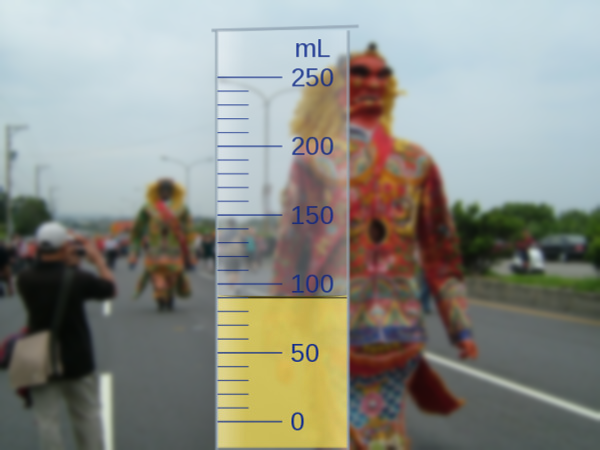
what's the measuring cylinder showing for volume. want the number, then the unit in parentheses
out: 90 (mL)
